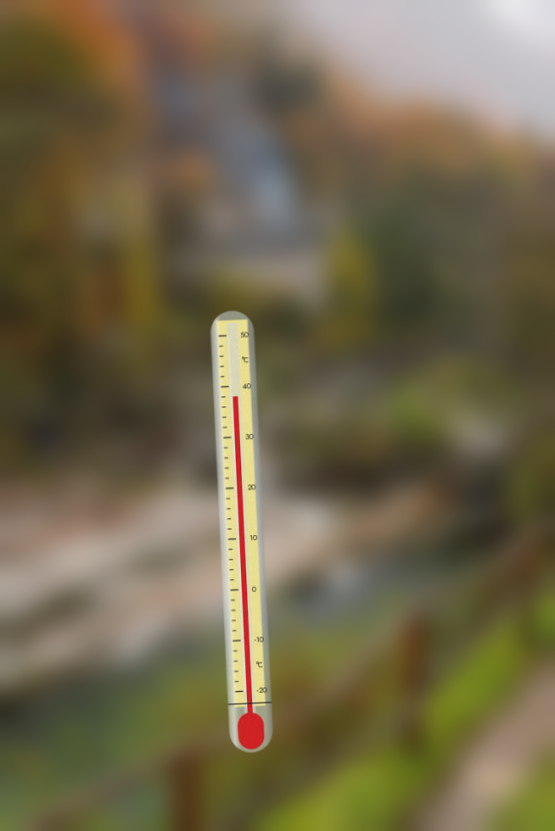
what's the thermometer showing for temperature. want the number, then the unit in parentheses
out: 38 (°C)
